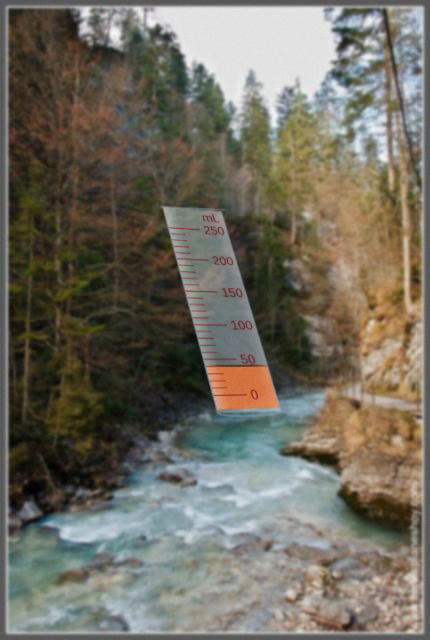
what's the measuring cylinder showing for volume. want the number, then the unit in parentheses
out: 40 (mL)
